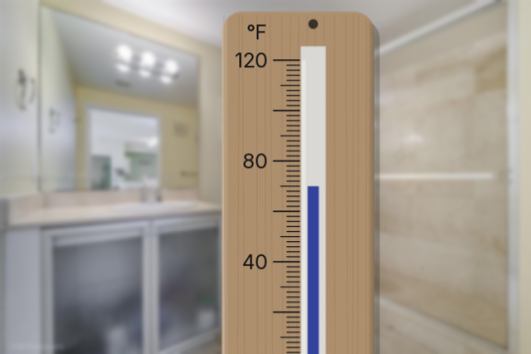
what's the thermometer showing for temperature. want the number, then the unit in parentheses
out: 70 (°F)
